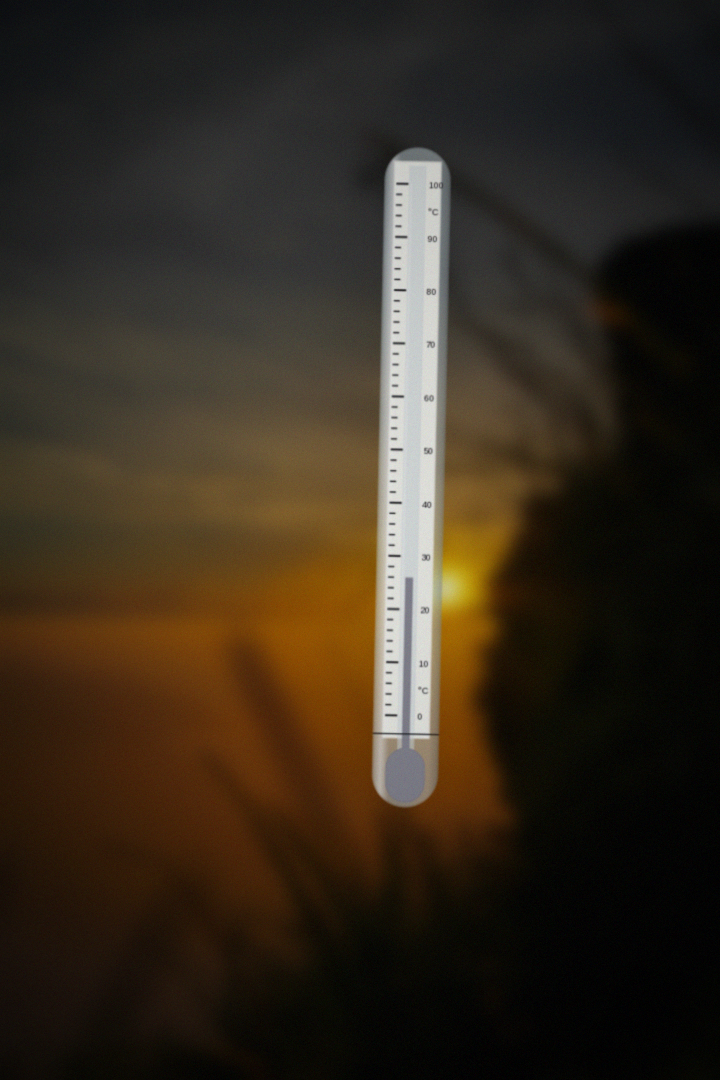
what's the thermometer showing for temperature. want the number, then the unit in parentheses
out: 26 (°C)
